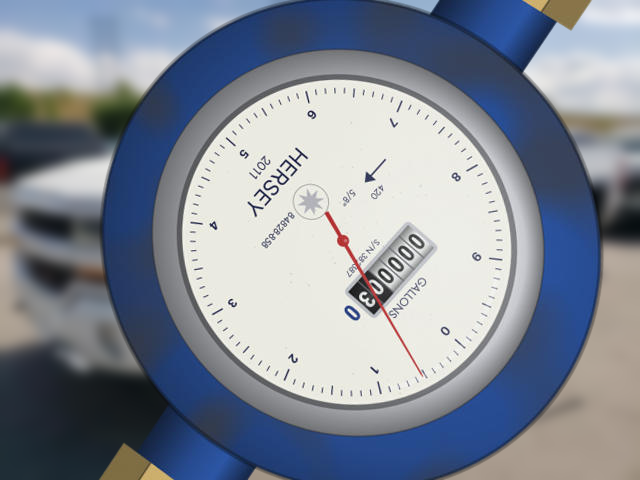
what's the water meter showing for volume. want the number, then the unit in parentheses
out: 30.5 (gal)
